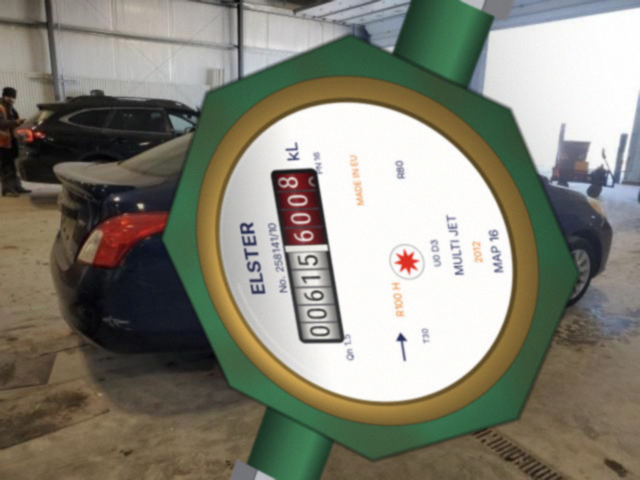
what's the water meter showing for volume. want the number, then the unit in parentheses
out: 615.6008 (kL)
